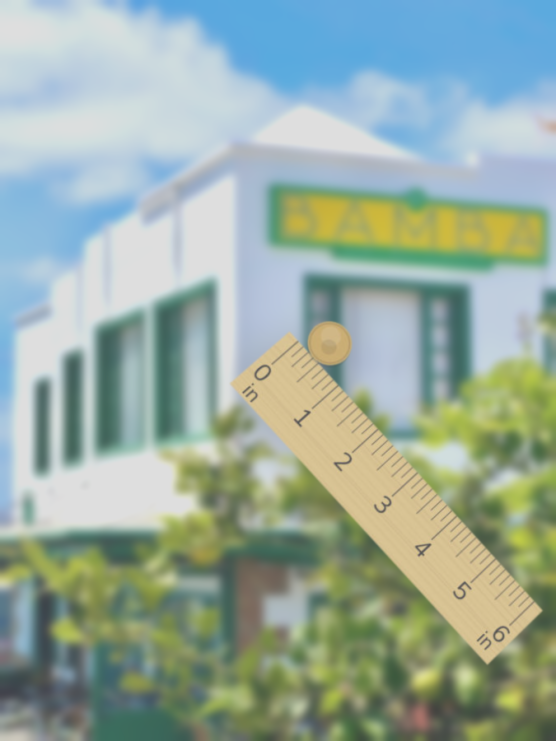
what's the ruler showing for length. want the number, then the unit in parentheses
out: 0.75 (in)
